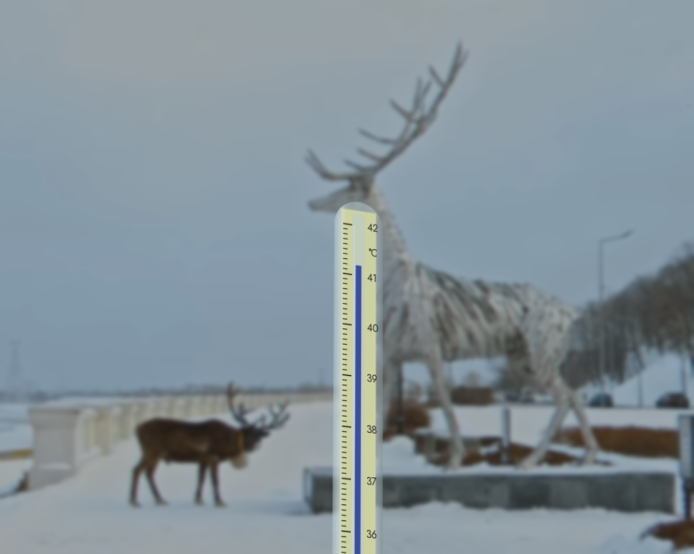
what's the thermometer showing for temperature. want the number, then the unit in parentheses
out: 41.2 (°C)
